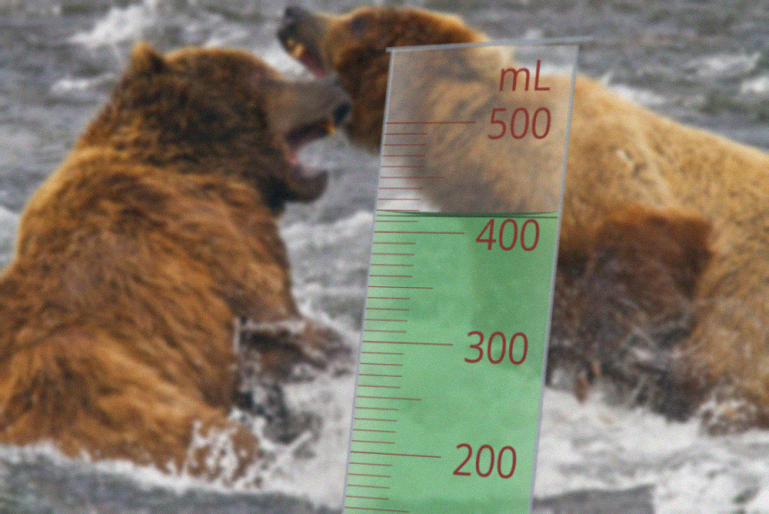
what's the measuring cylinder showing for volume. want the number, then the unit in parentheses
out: 415 (mL)
